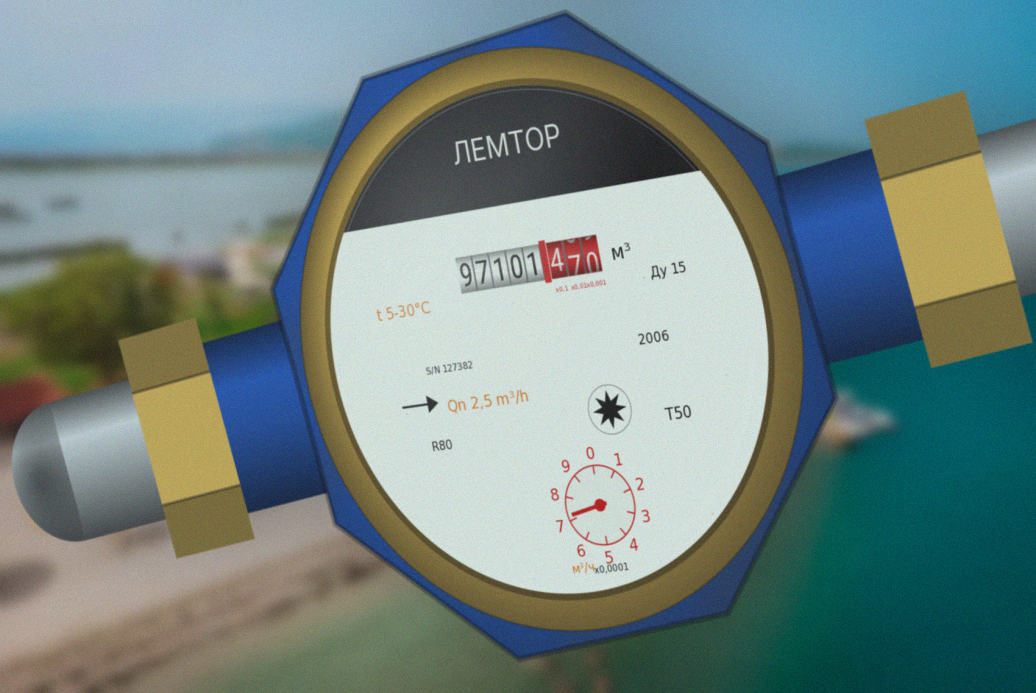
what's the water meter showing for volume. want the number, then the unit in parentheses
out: 97101.4697 (m³)
